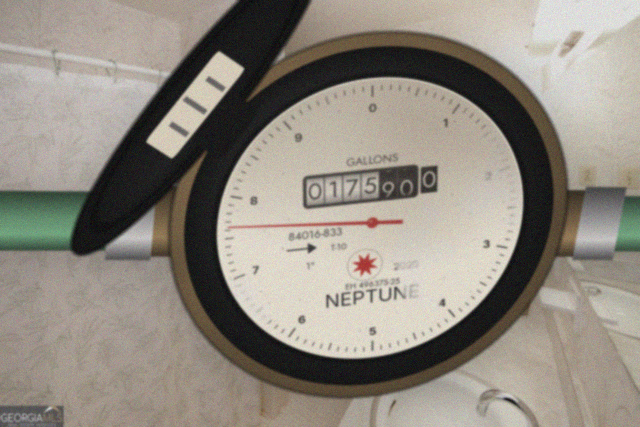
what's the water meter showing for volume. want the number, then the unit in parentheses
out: 175897.6 (gal)
